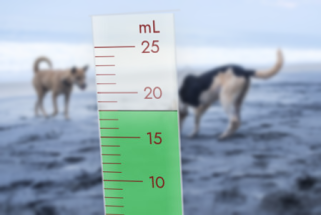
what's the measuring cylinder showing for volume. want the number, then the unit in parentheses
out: 18 (mL)
